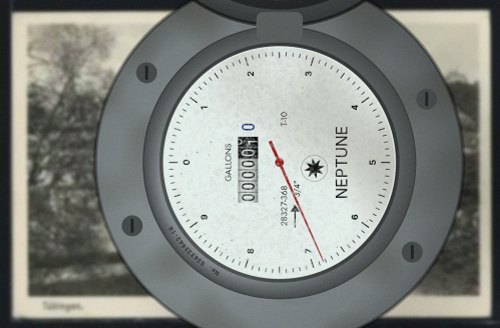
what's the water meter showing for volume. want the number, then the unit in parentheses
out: 6.8 (gal)
